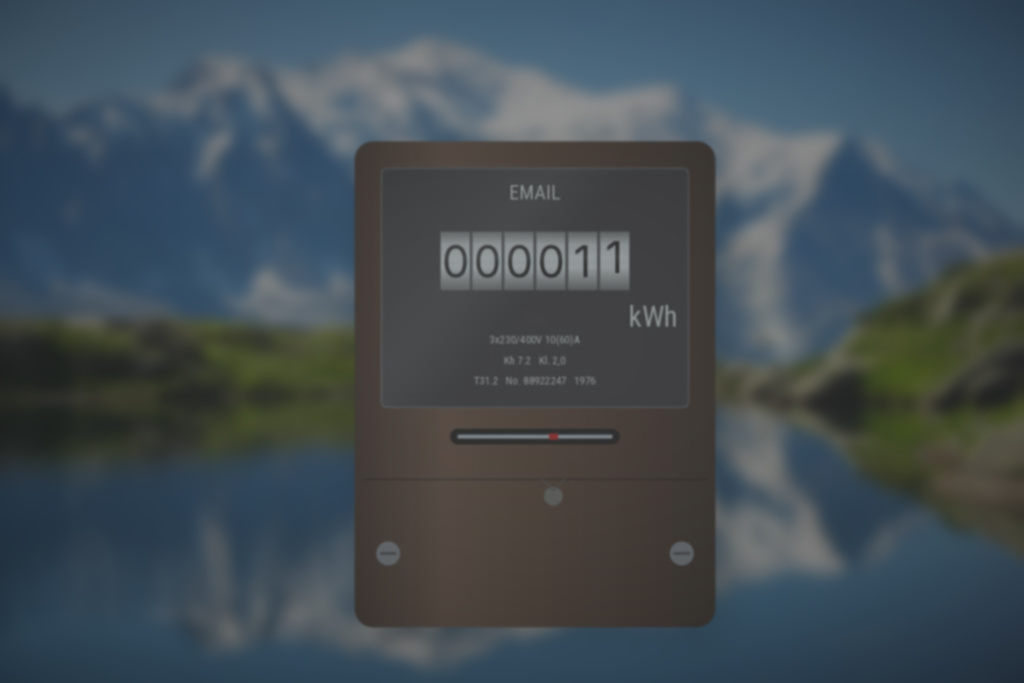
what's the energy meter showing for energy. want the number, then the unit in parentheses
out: 11 (kWh)
